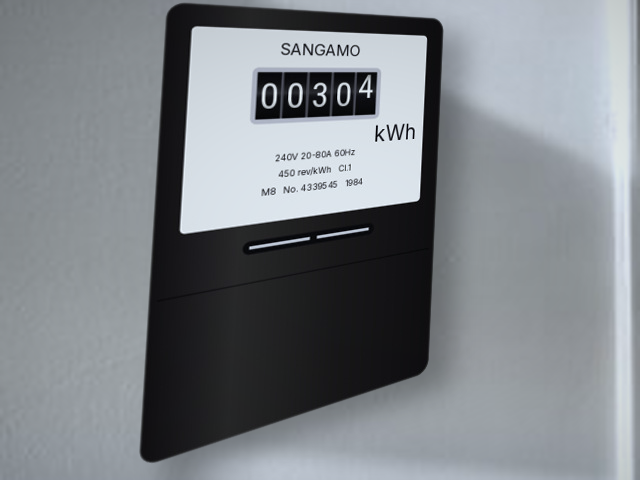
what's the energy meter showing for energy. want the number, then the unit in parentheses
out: 304 (kWh)
